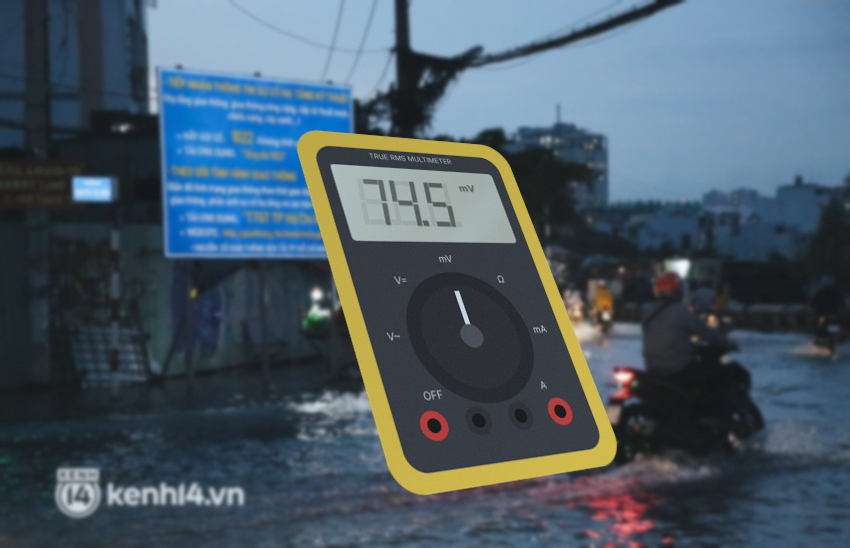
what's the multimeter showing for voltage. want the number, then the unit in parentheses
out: 74.5 (mV)
